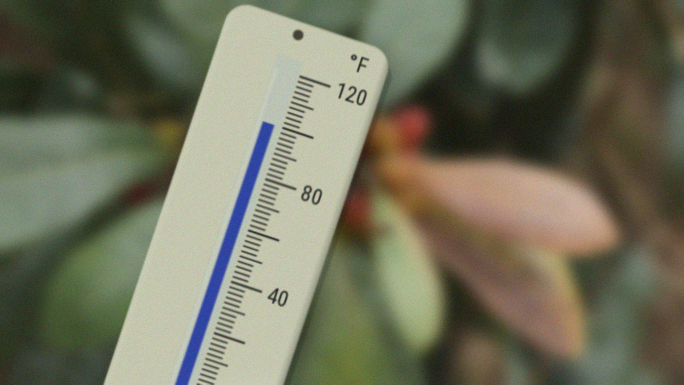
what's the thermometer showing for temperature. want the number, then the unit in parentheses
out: 100 (°F)
